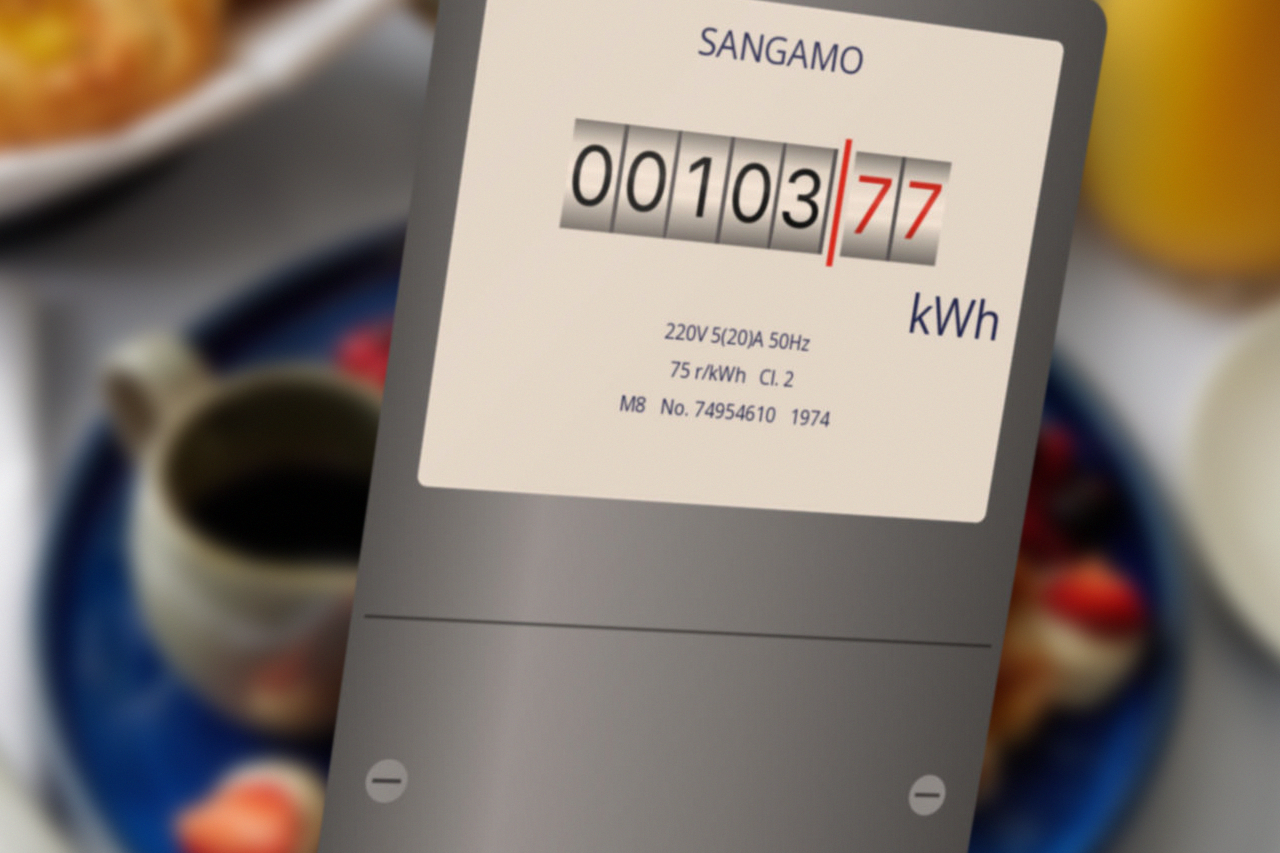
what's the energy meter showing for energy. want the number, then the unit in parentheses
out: 103.77 (kWh)
